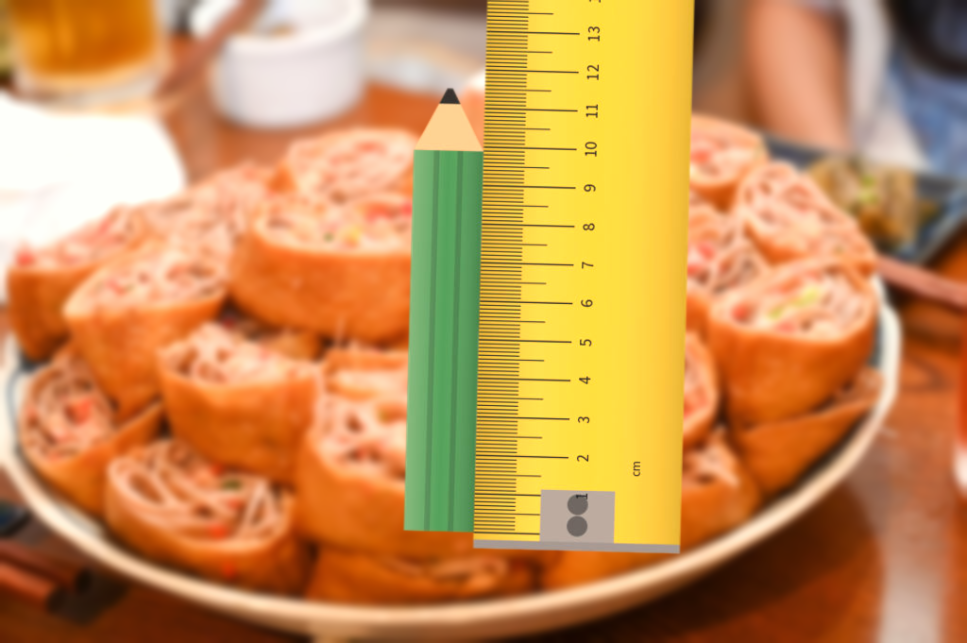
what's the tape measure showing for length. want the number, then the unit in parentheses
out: 11.5 (cm)
